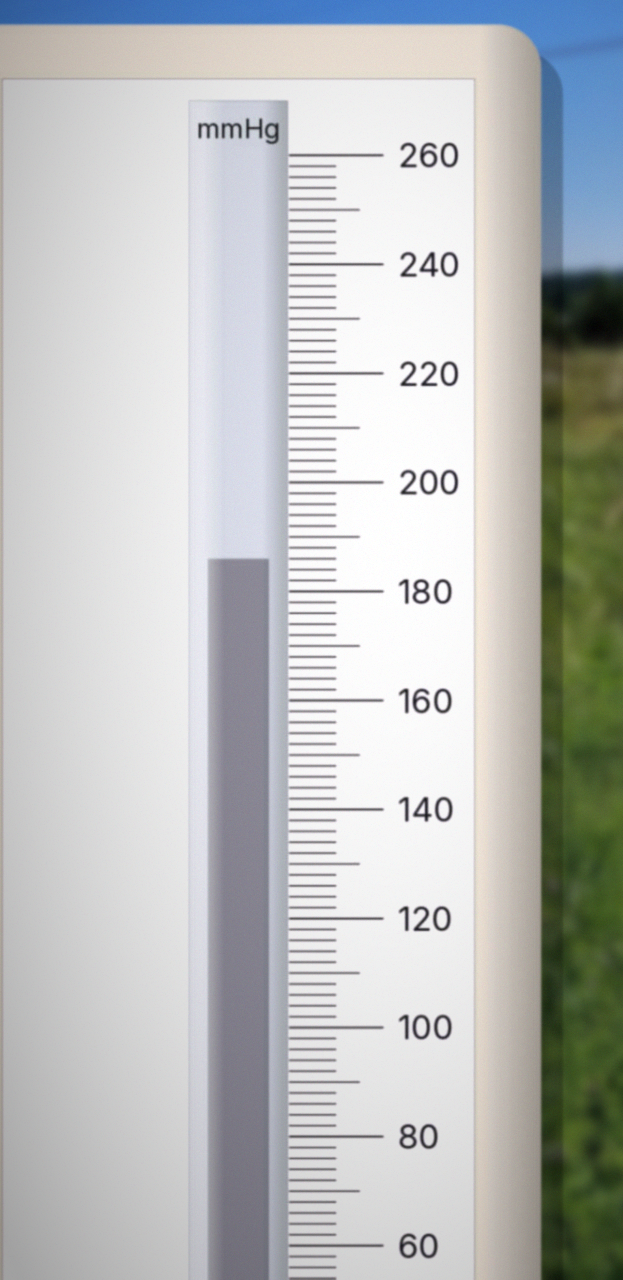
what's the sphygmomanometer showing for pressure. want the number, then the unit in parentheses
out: 186 (mmHg)
